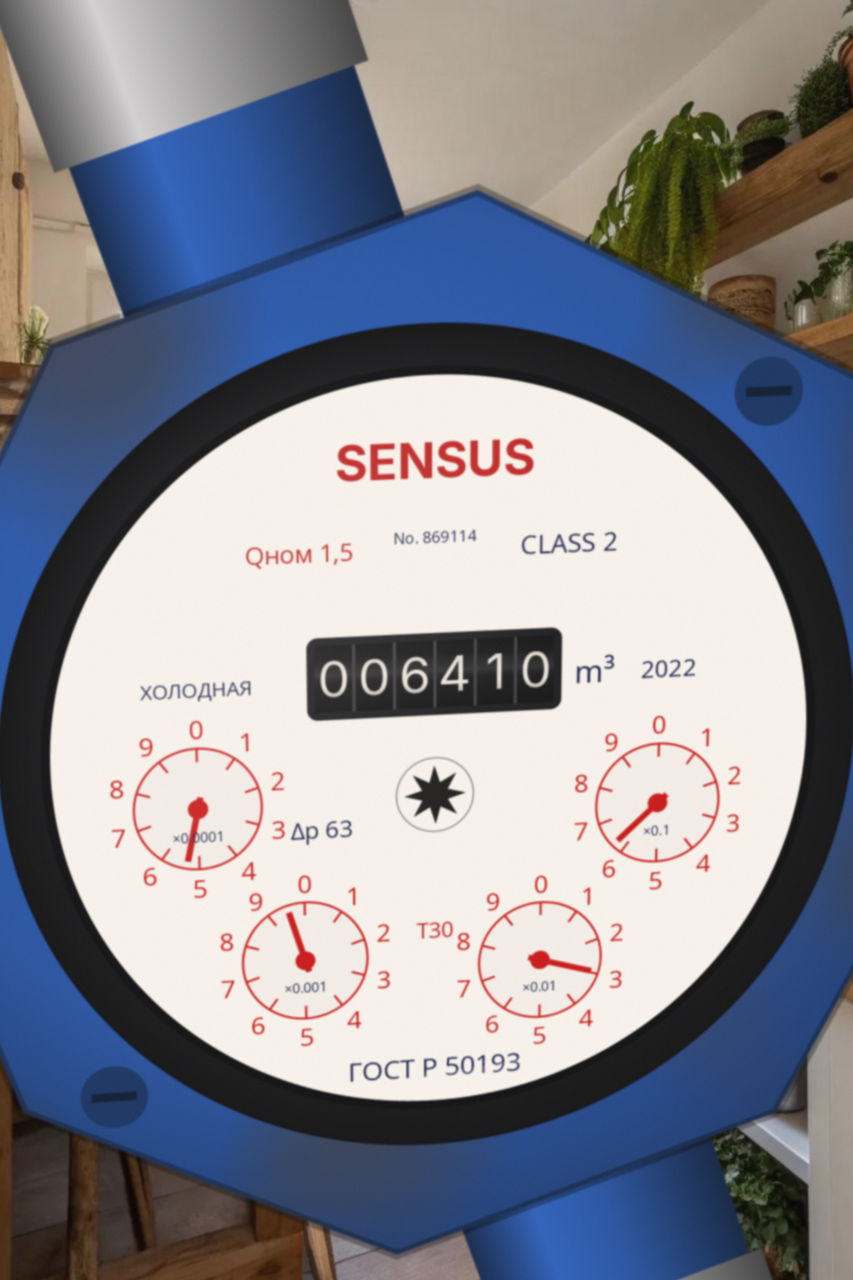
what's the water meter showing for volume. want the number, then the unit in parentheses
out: 6410.6295 (m³)
